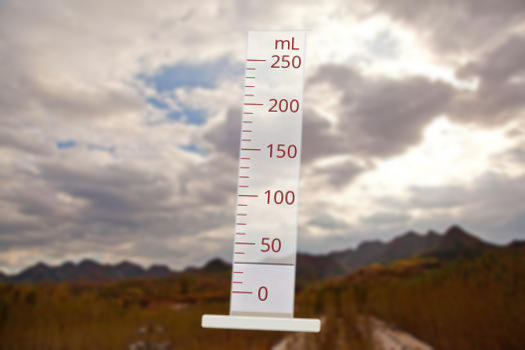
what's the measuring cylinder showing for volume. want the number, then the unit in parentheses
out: 30 (mL)
